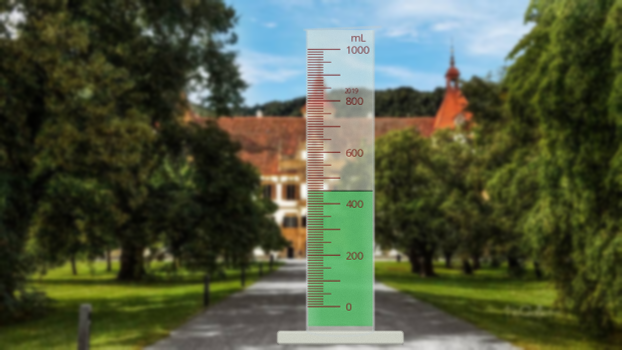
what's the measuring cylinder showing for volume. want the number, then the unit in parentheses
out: 450 (mL)
